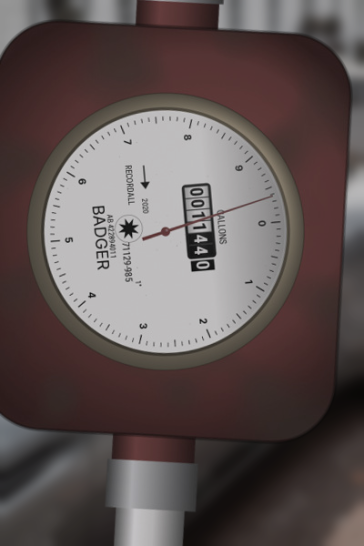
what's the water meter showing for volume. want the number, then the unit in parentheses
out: 11439.6 (gal)
